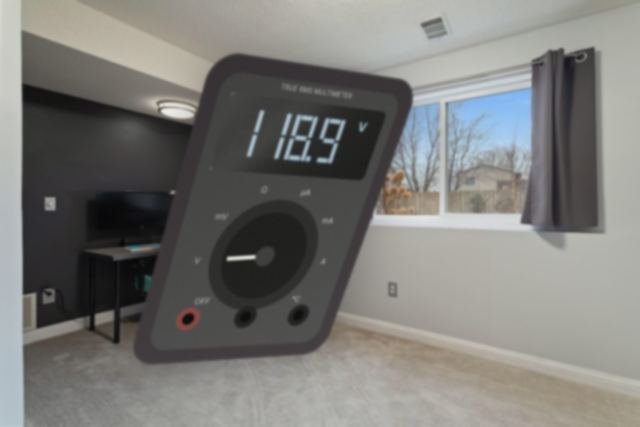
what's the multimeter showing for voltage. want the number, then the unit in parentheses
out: 118.9 (V)
